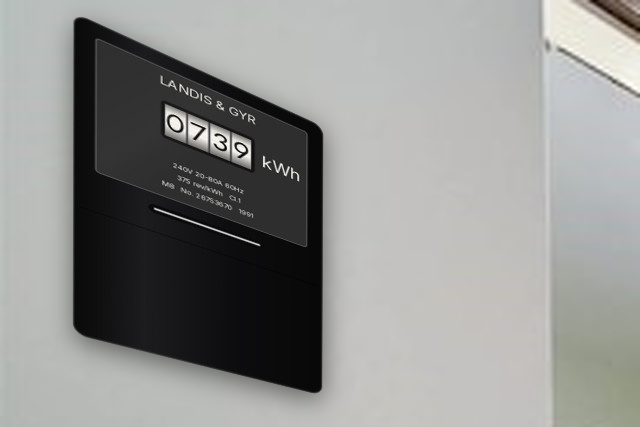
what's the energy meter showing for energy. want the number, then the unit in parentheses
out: 739 (kWh)
